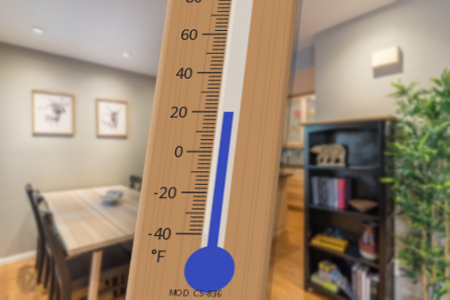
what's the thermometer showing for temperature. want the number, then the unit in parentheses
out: 20 (°F)
